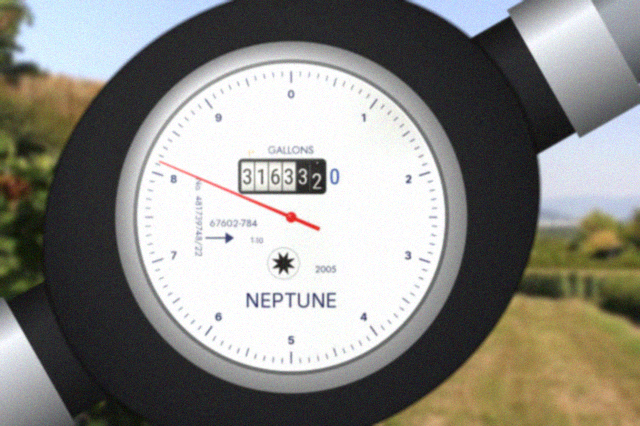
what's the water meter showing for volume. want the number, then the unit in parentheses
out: 3163318.1 (gal)
